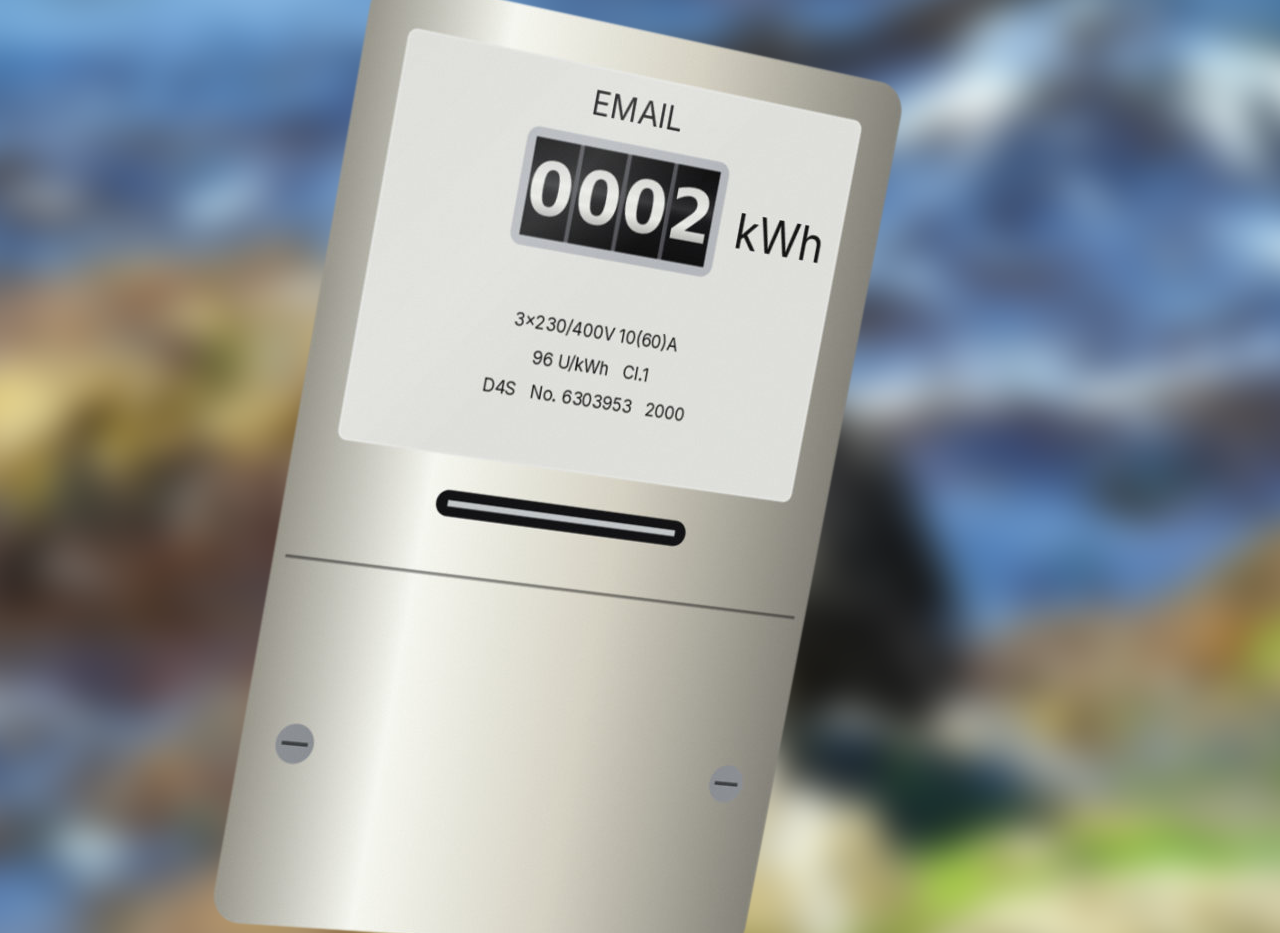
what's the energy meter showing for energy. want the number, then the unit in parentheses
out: 2 (kWh)
